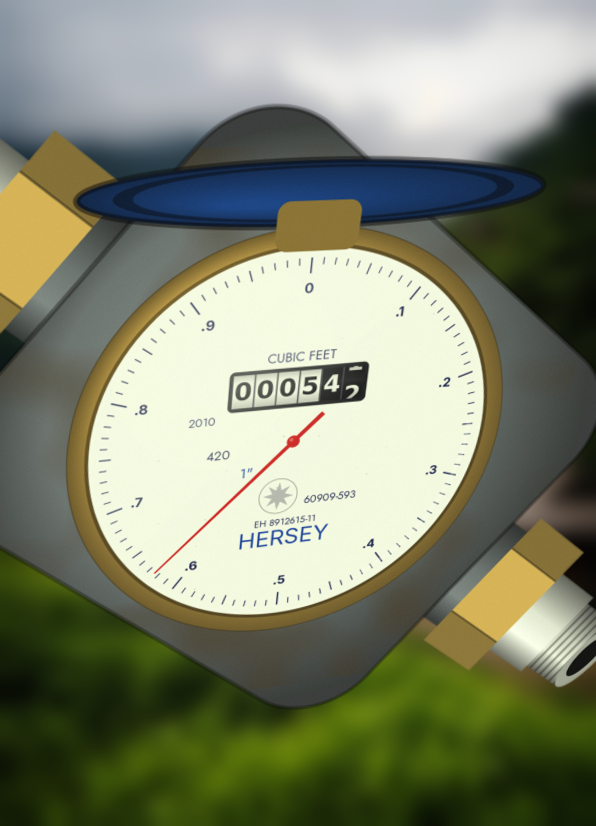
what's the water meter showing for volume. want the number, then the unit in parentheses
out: 541.62 (ft³)
